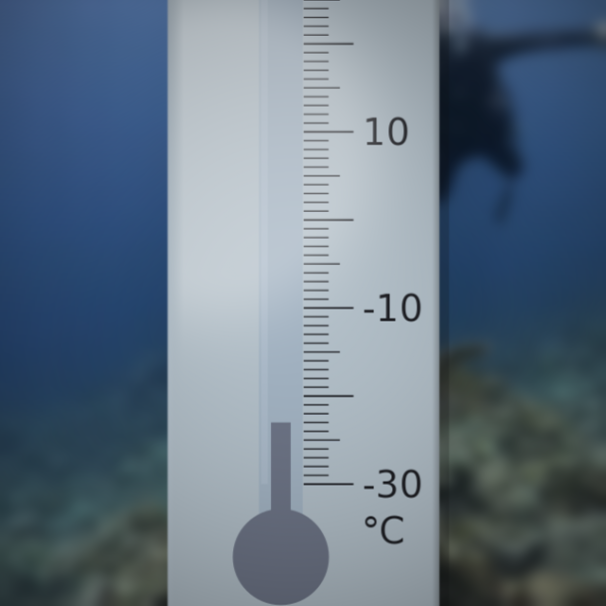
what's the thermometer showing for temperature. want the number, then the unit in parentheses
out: -23 (°C)
